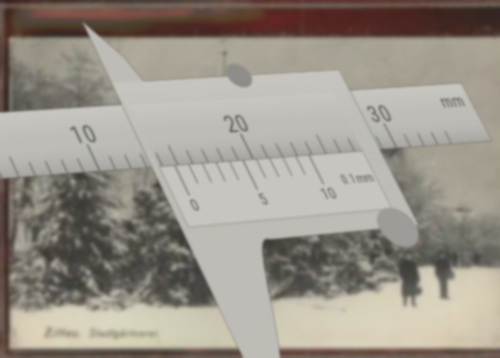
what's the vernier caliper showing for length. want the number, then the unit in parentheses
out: 14.8 (mm)
